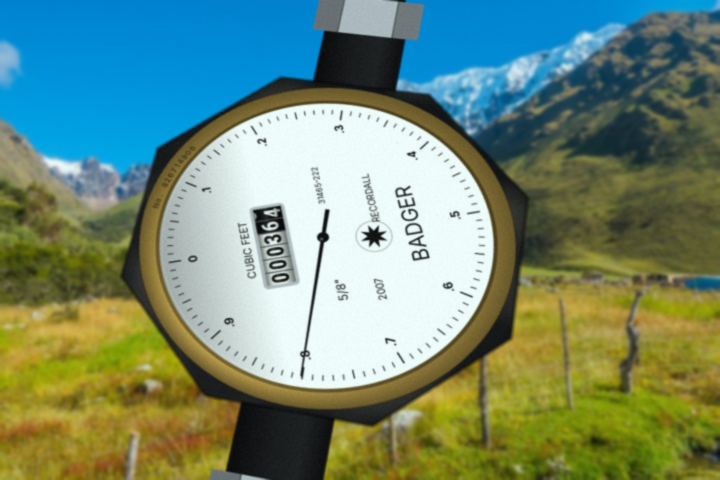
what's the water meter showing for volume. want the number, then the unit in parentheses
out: 363.80 (ft³)
